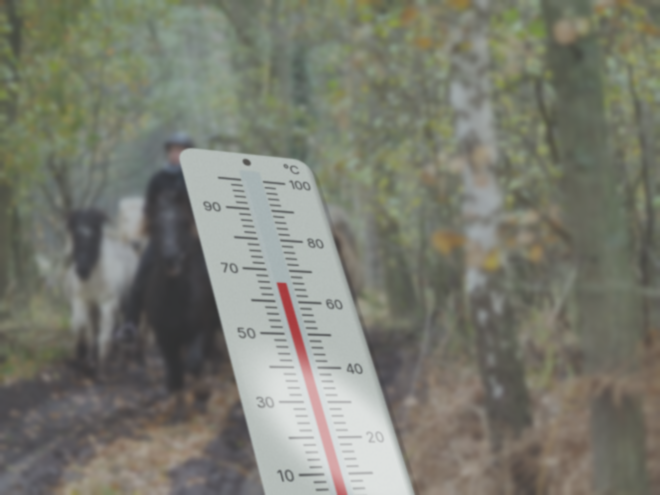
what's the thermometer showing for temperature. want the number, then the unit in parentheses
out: 66 (°C)
